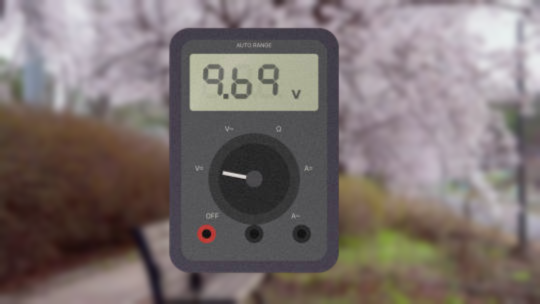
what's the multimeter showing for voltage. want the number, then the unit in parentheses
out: 9.69 (V)
